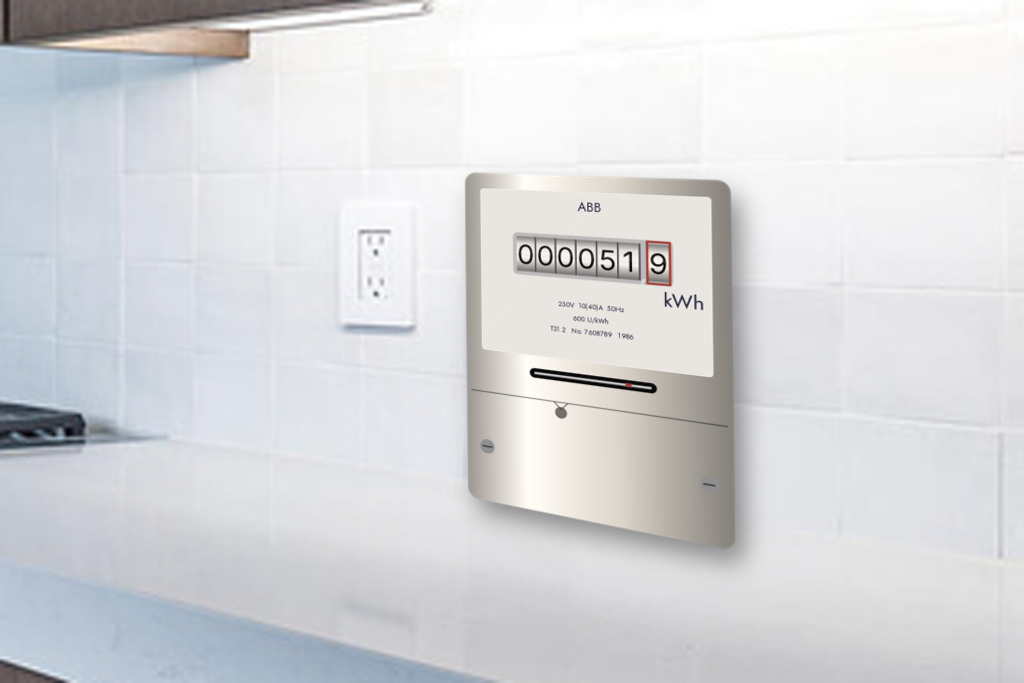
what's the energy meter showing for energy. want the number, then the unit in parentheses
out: 51.9 (kWh)
